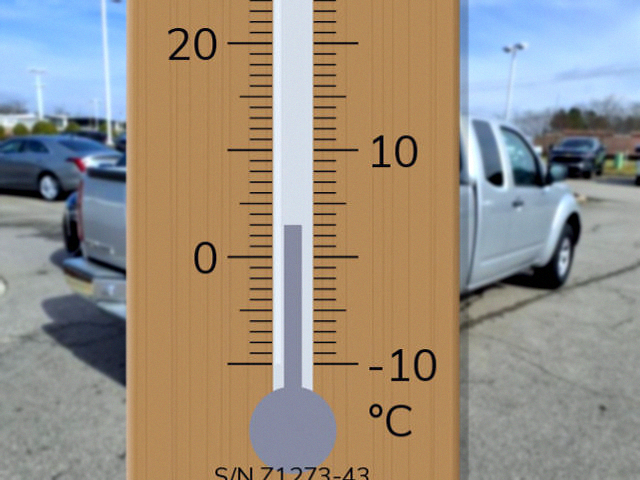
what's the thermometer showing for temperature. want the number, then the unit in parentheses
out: 3 (°C)
